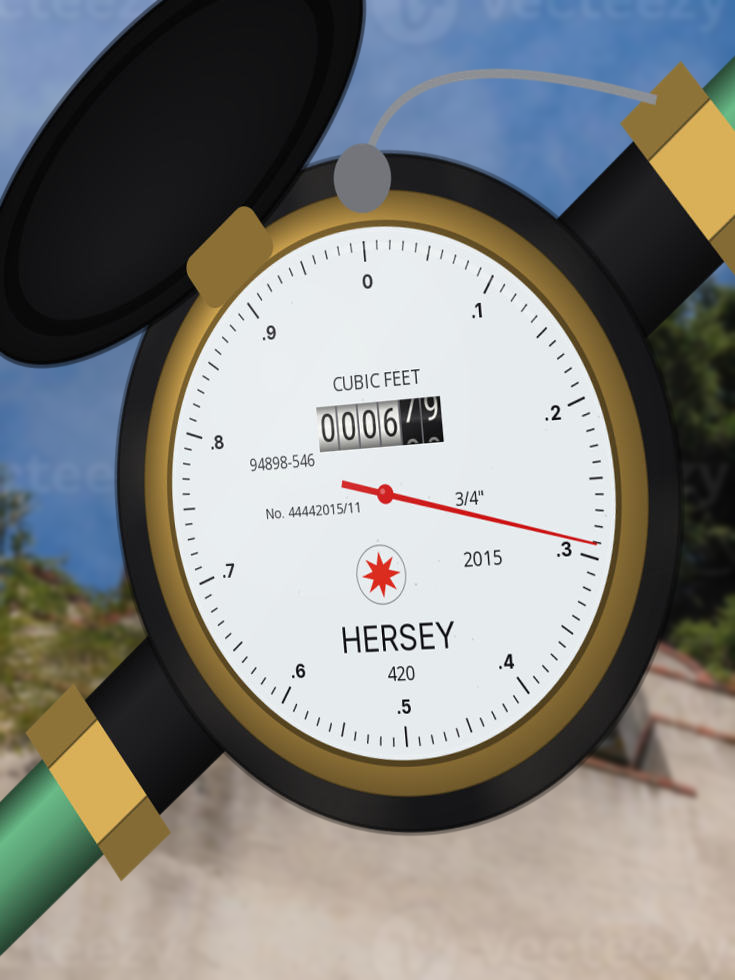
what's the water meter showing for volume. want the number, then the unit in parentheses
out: 679.29 (ft³)
